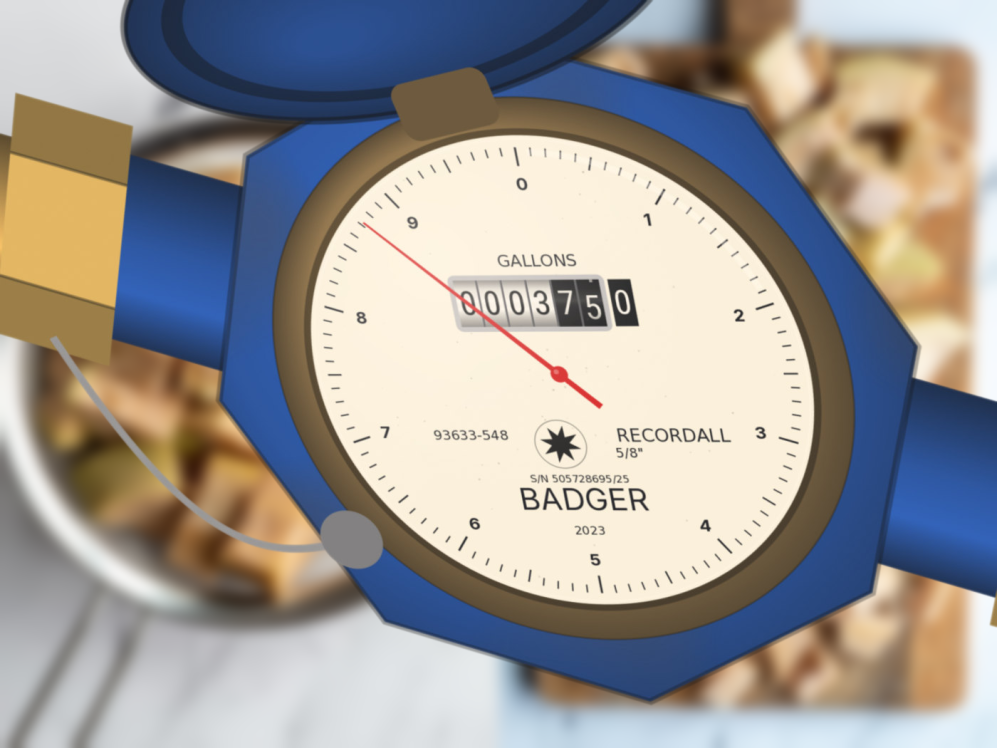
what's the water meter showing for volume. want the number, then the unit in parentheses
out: 3748.7 (gal)
